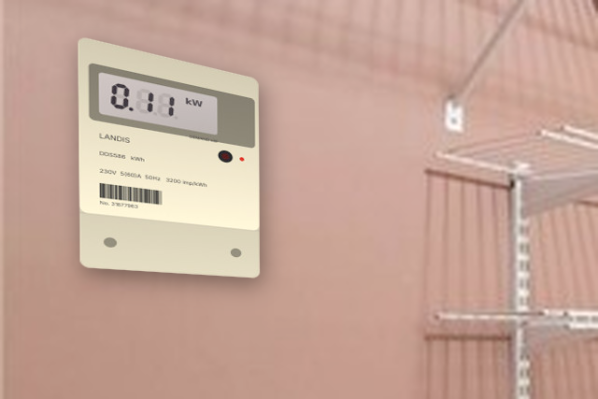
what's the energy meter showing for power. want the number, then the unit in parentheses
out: 0.11 (kW)
